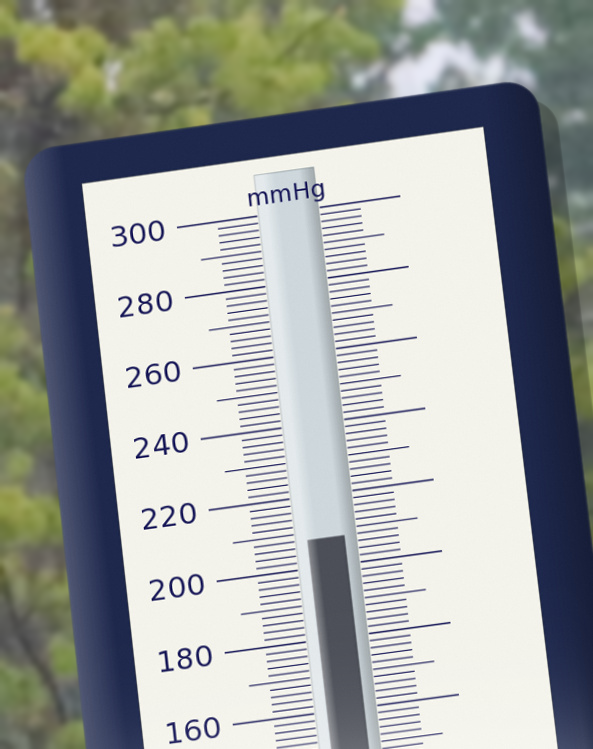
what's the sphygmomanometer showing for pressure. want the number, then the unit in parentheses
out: 208 (mmHg)
